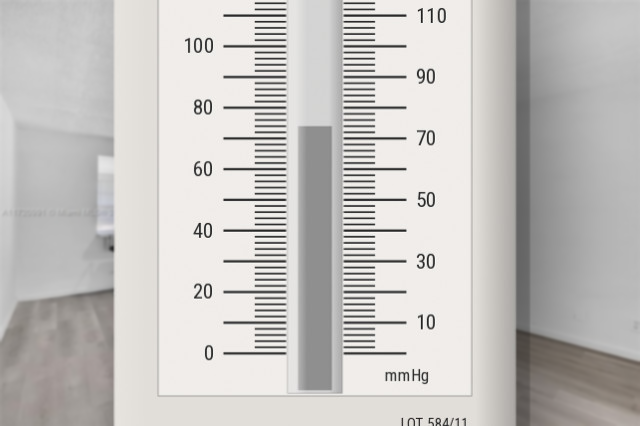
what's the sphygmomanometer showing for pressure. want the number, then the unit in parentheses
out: 74 (mmHg)
